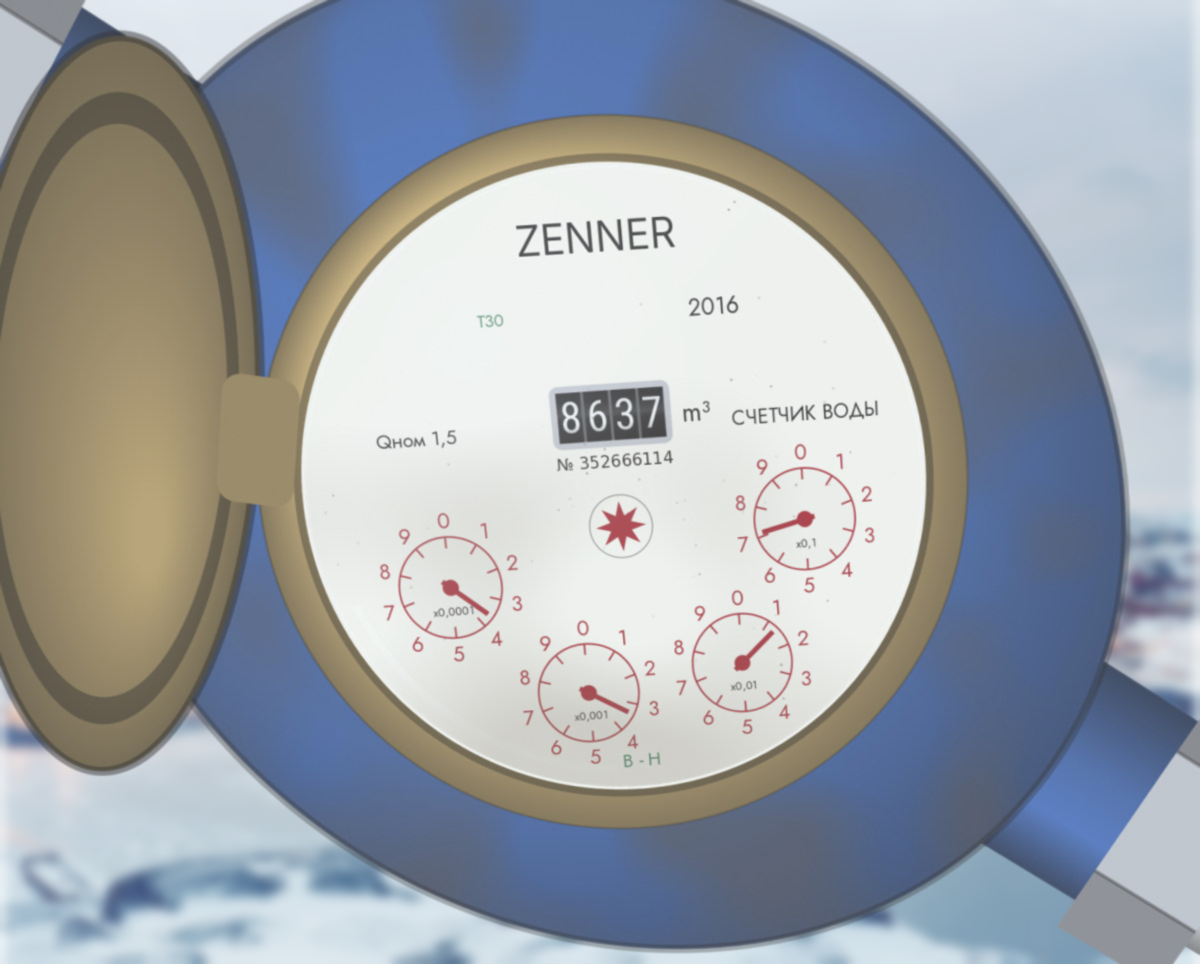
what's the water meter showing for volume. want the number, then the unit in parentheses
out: 8637.7133 (m³)
